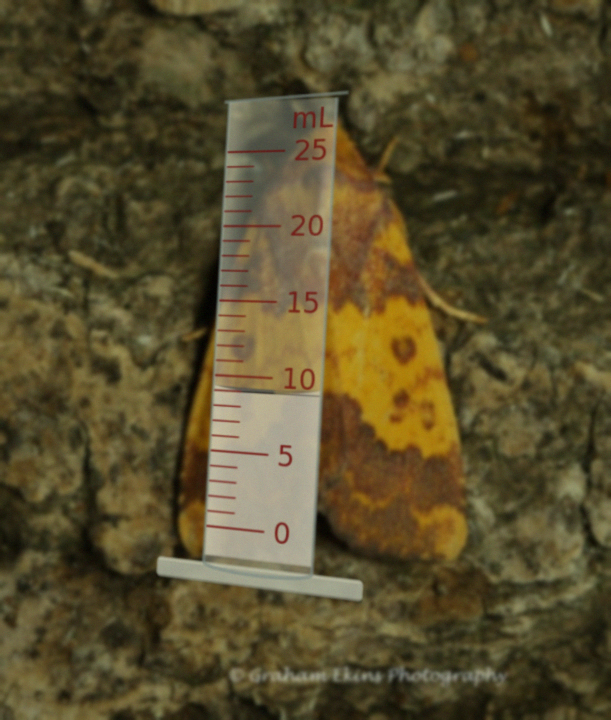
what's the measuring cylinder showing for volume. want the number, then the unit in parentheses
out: 9 (mL)
